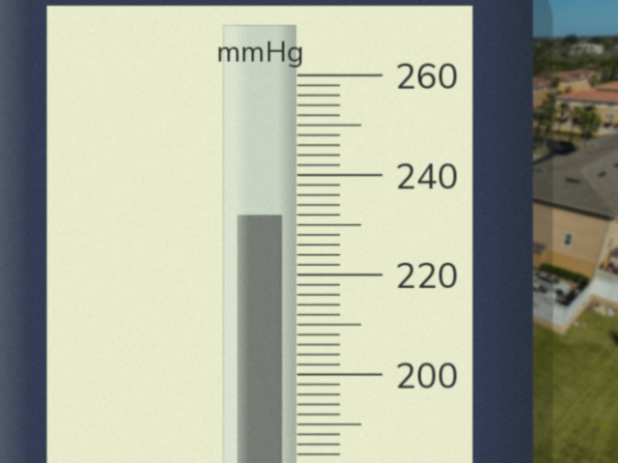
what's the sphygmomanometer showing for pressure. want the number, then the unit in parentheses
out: 232 (mmHg)
